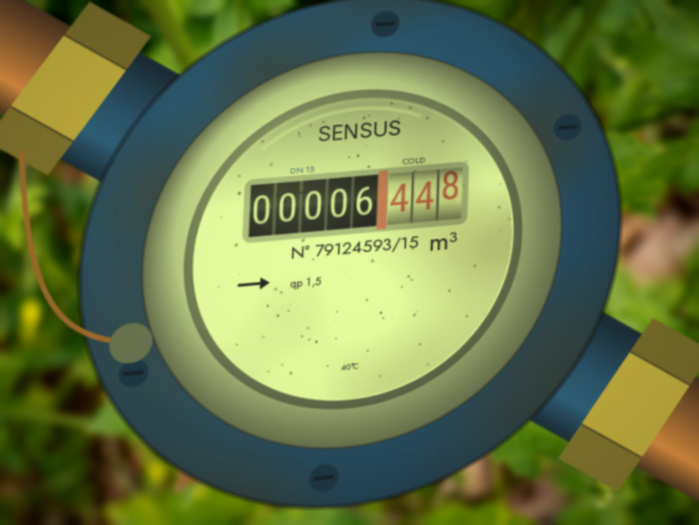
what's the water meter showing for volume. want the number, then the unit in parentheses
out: 6.448 (m³)
